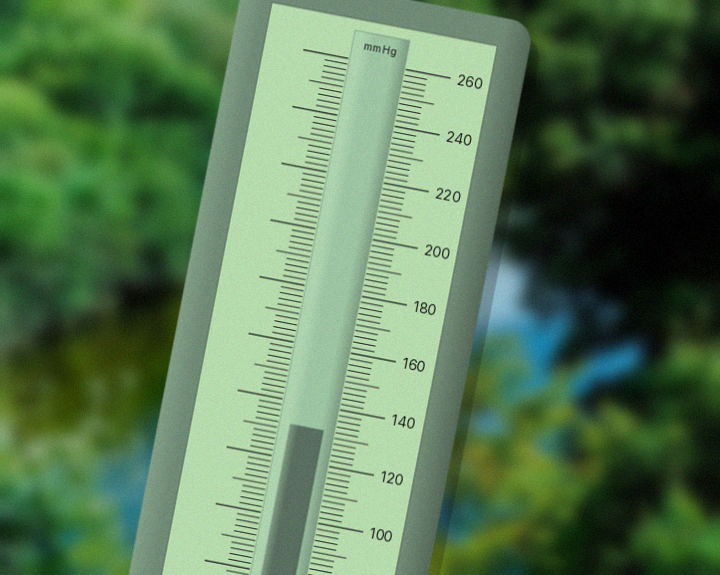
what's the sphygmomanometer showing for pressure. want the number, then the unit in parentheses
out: 132 (mmHg)
